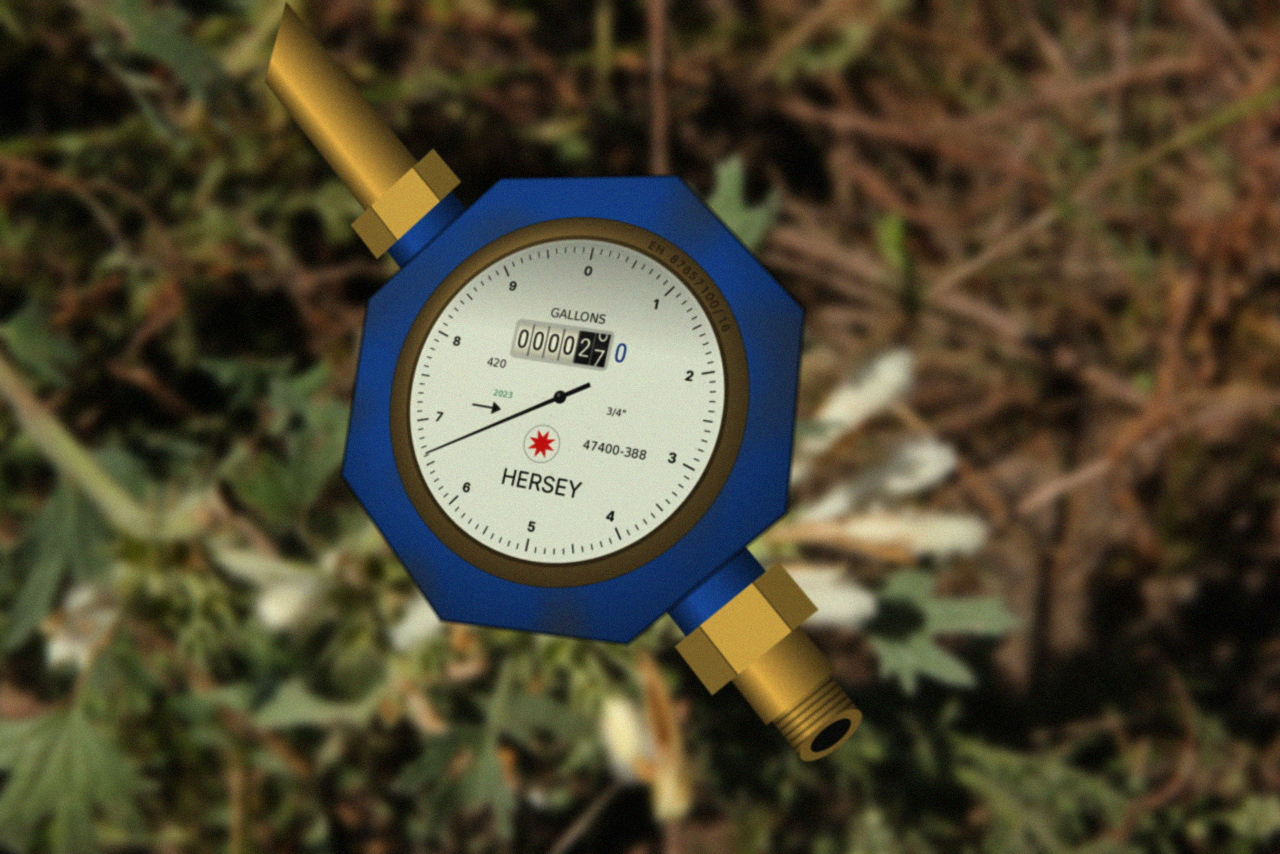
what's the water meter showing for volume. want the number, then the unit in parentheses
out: 266.6 (gal)
